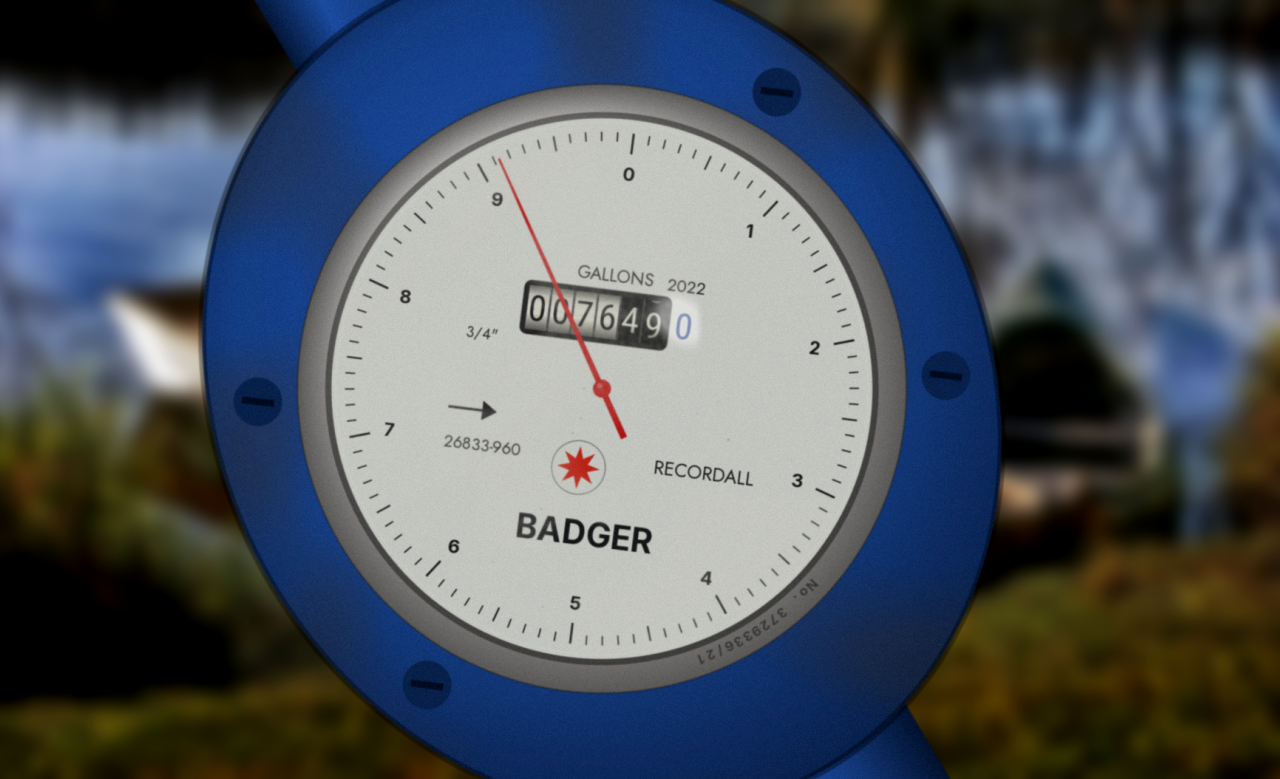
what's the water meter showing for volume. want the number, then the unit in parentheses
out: 76489.1 (gal)
